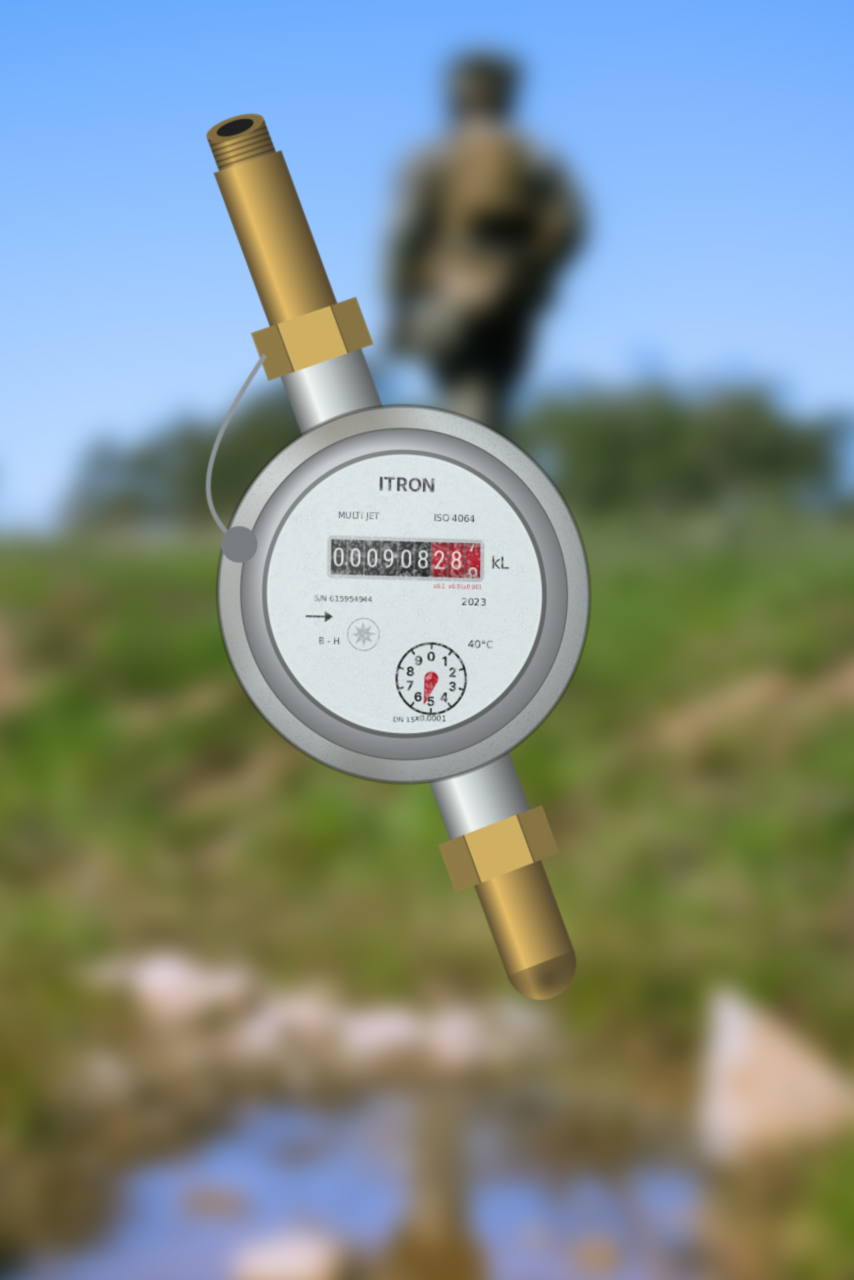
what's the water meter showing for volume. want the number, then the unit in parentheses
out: 908.2875 (kL)
